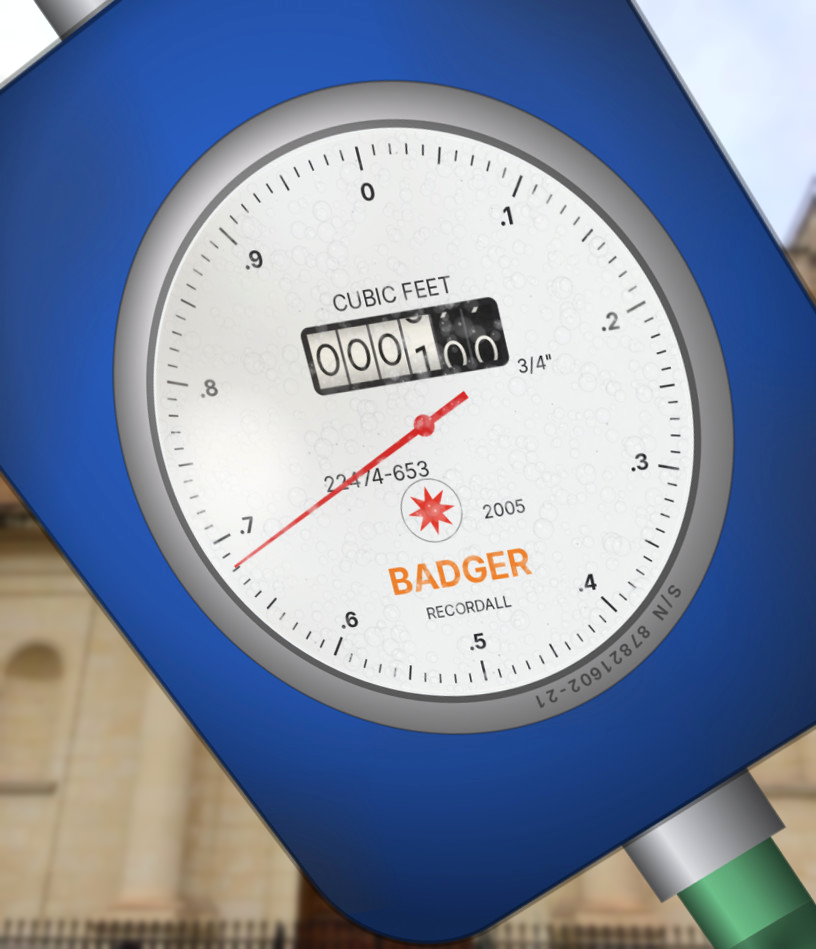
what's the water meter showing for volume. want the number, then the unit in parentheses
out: 99.68 (ft³)
